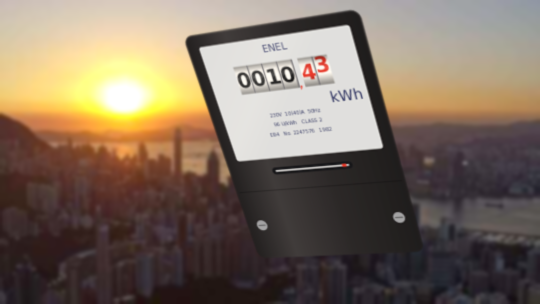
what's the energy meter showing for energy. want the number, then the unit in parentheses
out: 10.43 (kWh)
